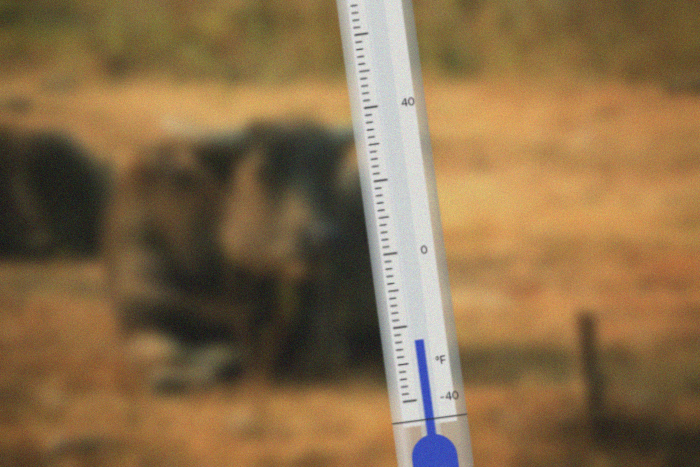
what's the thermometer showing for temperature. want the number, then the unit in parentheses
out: -24 (°F)
